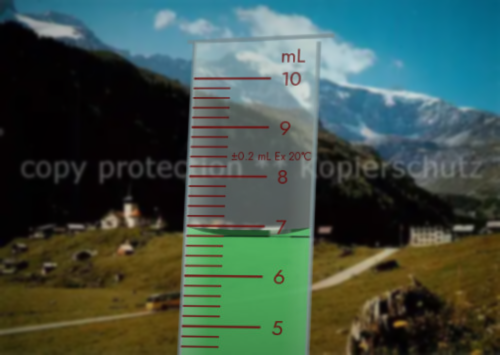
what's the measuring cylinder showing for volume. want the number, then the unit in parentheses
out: 6.8 (mL)
